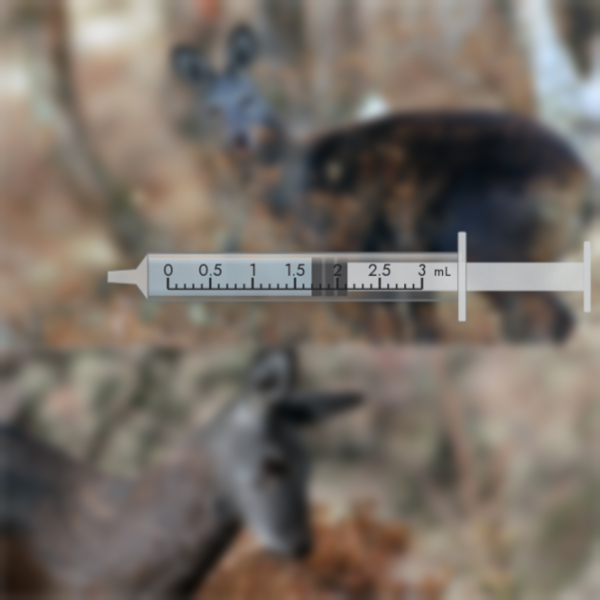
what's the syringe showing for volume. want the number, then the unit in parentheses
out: 1.7 (mL)
